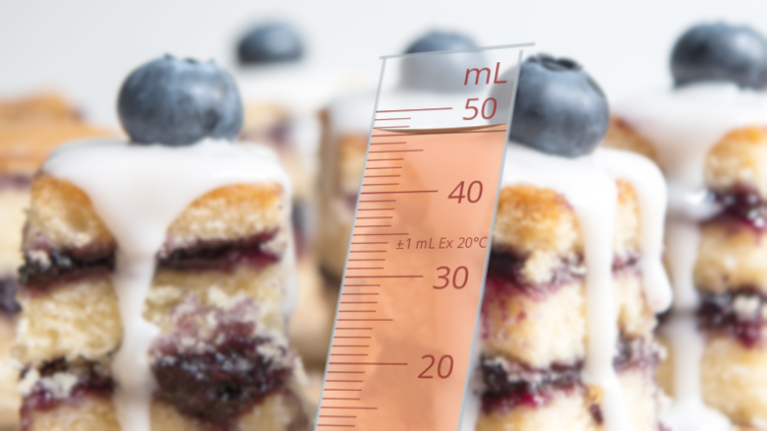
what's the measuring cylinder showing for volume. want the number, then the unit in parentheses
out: 47 (mL)
